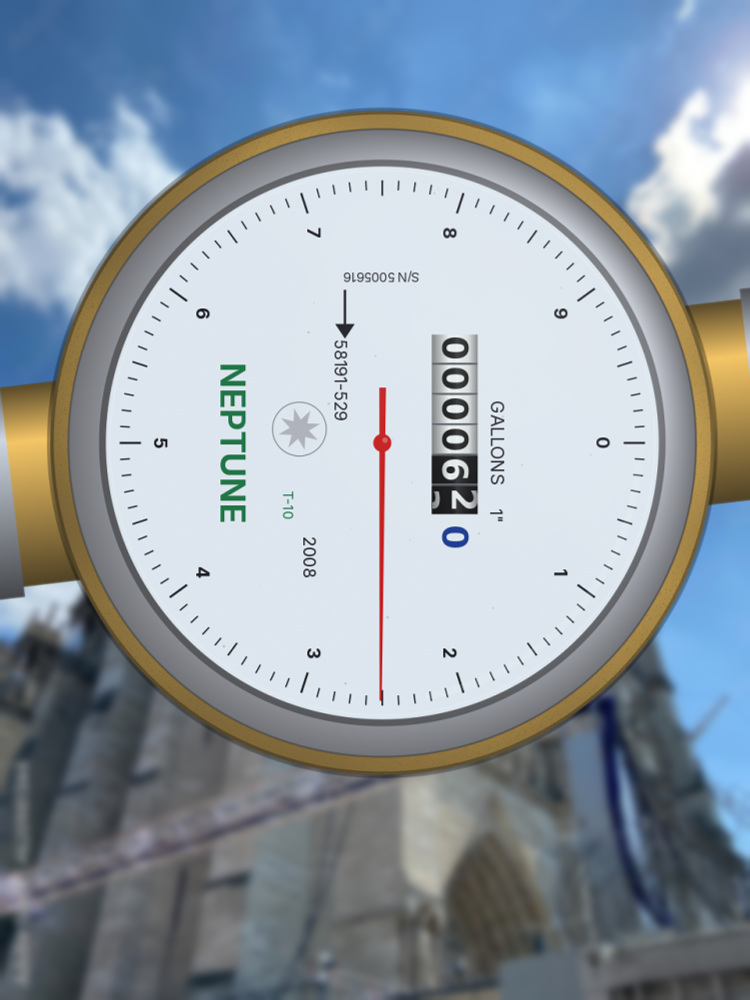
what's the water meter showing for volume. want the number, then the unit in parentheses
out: 622.5 (gal)
